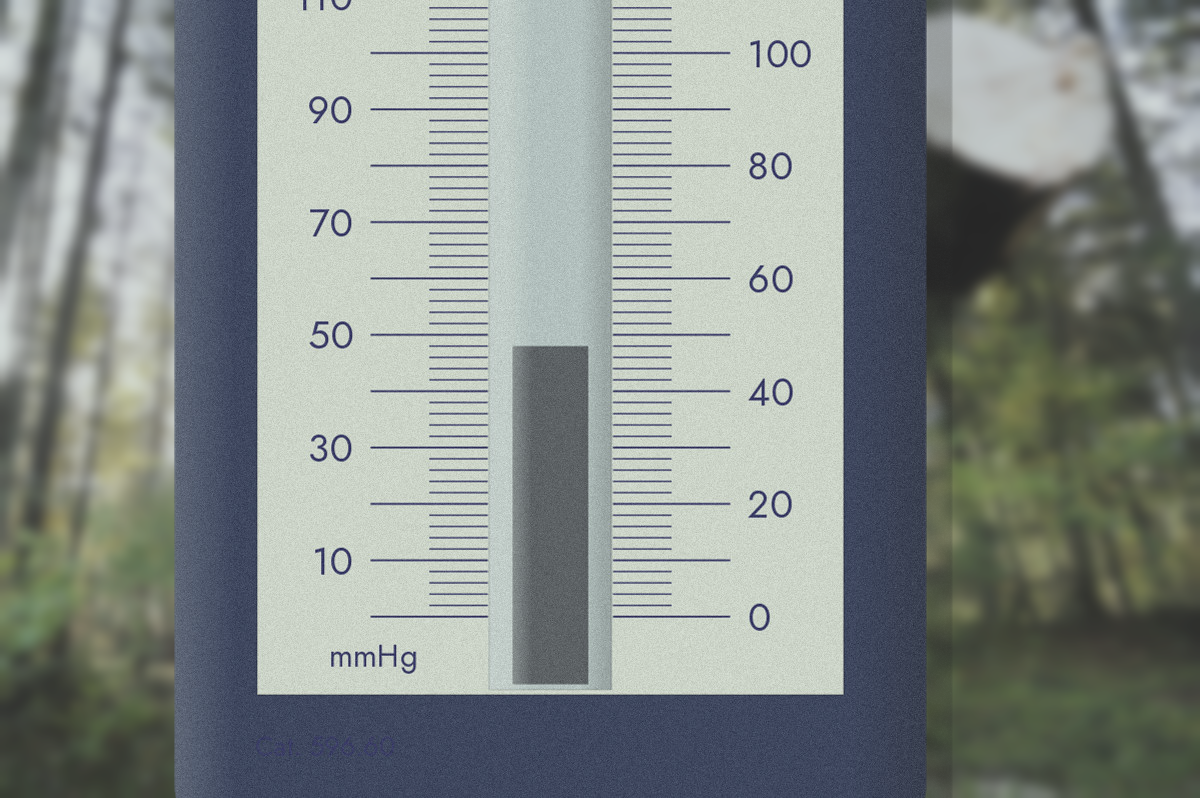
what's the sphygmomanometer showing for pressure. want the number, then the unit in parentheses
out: 48 (mmHg)
